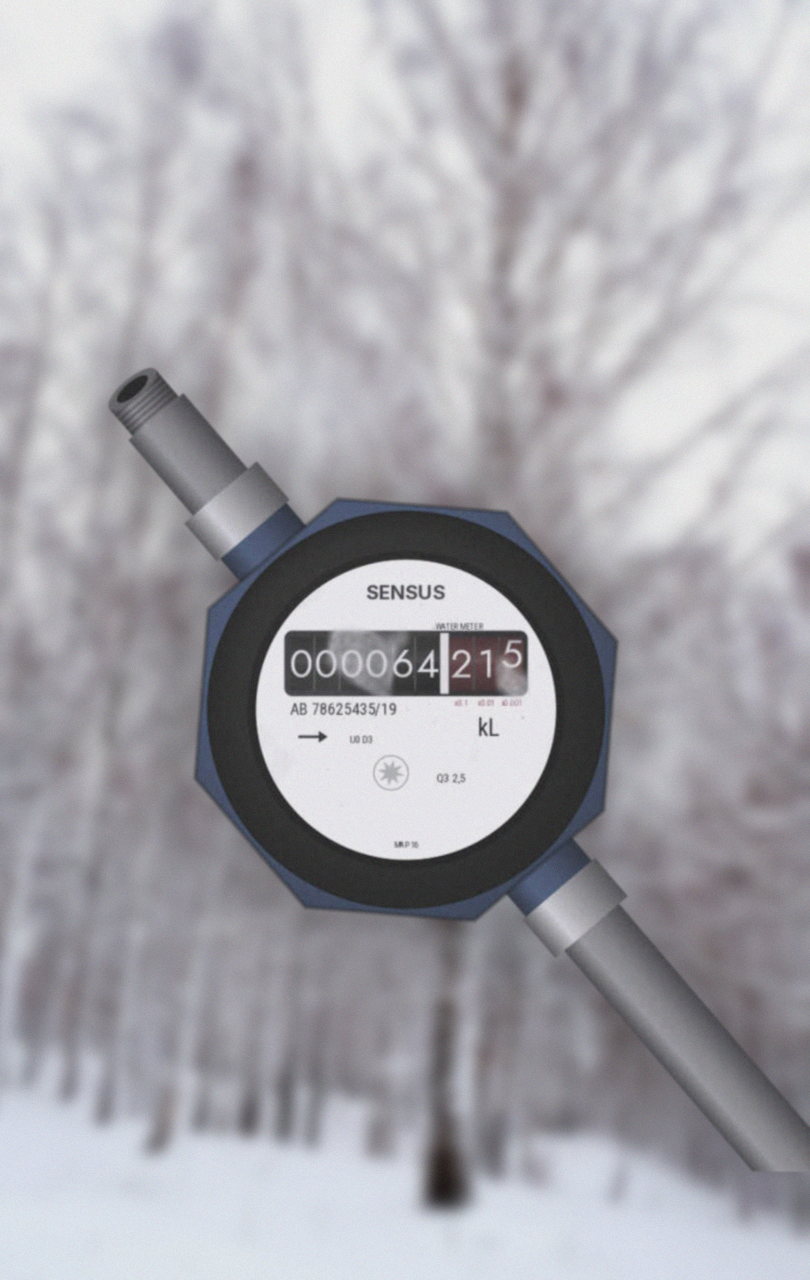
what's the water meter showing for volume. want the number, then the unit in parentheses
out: 64.215 (kL)
